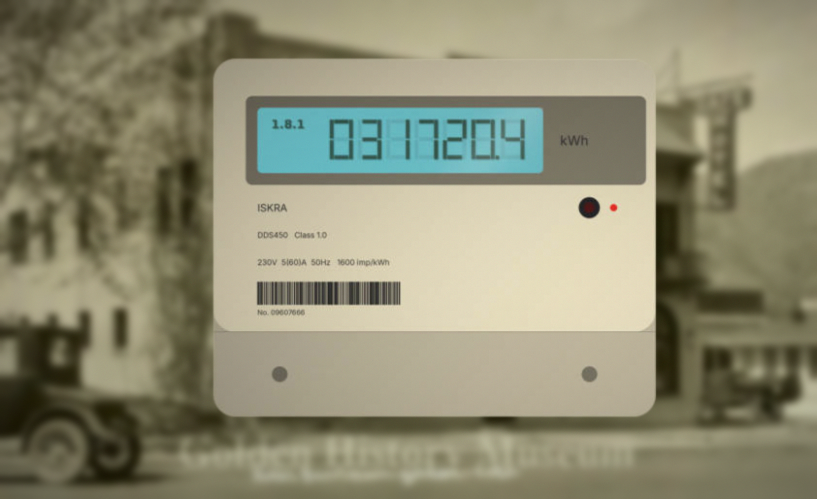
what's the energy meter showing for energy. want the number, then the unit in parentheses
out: 31720.4 (kWh)
